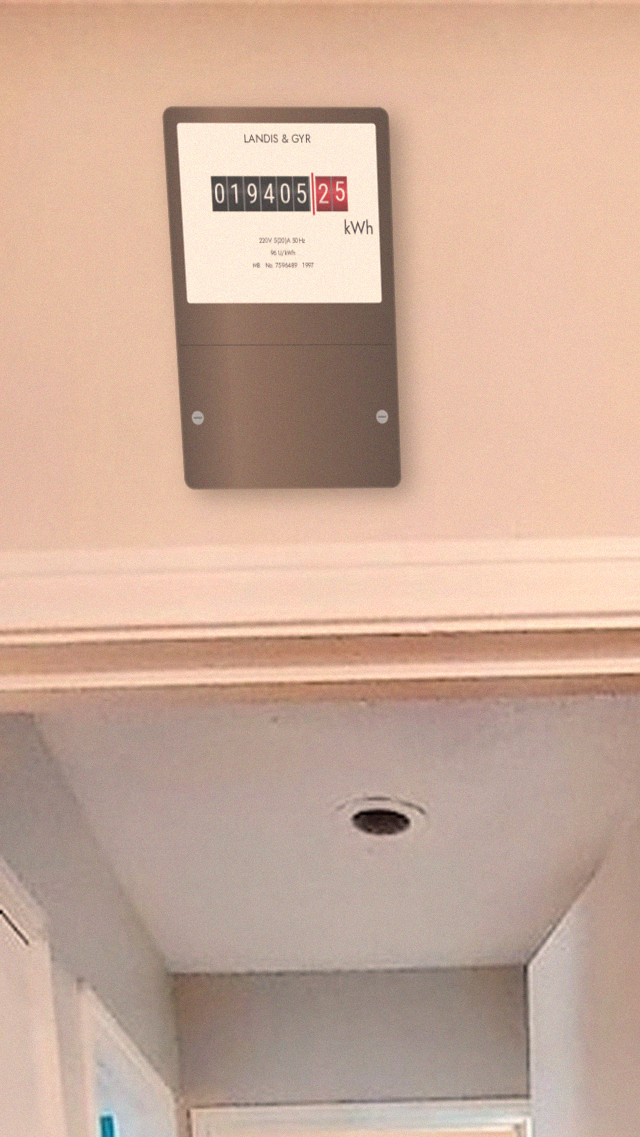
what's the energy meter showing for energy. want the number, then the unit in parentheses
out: 19405.25 (kWh)
